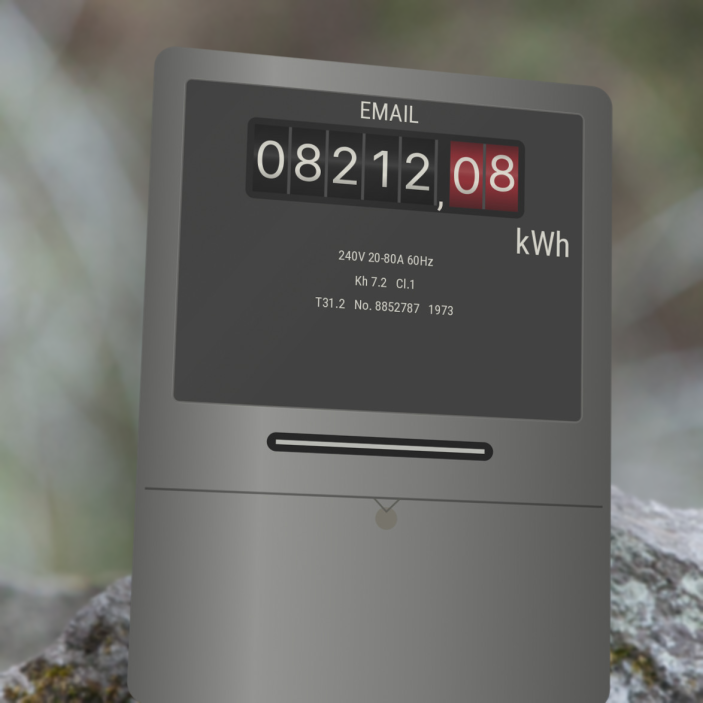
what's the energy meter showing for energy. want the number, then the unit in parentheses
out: 8212.08 (kWh)
